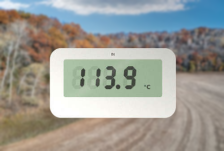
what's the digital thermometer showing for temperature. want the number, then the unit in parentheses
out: 113.9 (°C)
